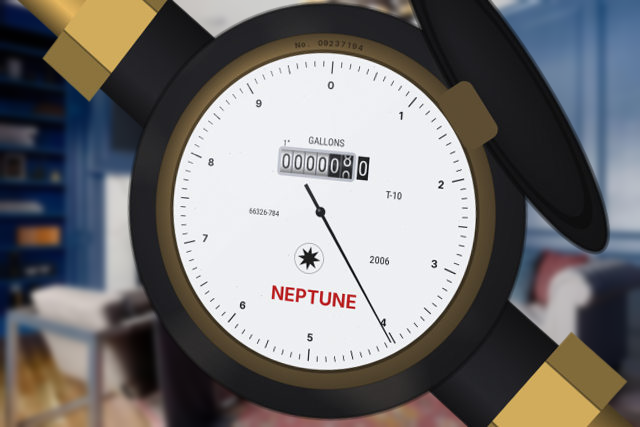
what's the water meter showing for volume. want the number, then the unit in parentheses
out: 84.0 (gal)
